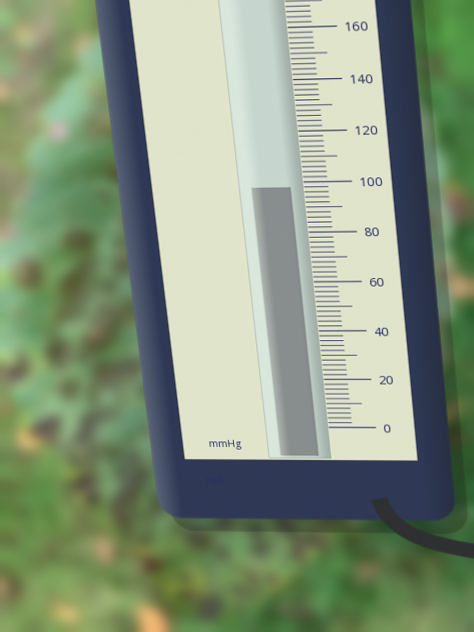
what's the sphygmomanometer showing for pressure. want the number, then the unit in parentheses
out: 98 (mmHg)
